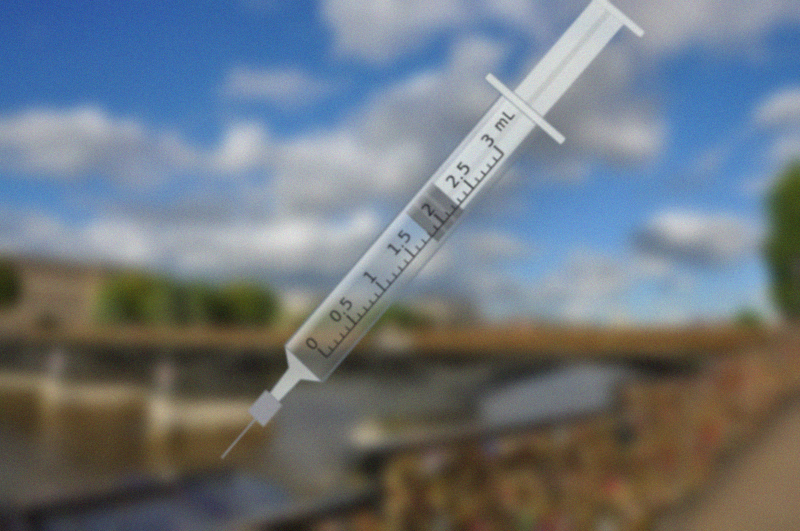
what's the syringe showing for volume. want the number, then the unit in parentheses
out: 1.8 (mL)
